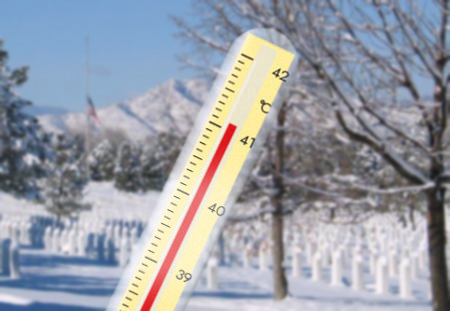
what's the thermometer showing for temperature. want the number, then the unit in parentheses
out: 41.1 (°C)
